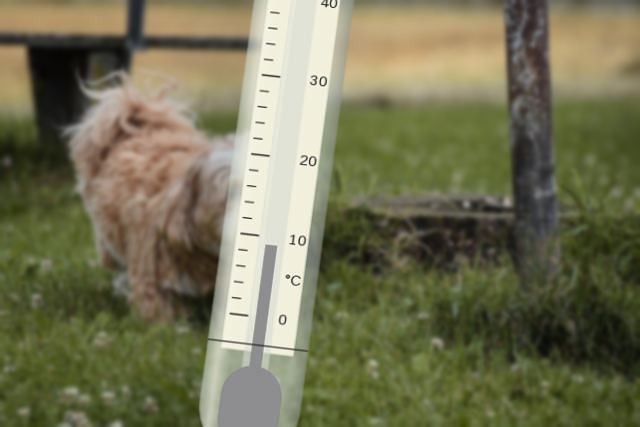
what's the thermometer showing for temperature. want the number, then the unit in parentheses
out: 9 (°C)
